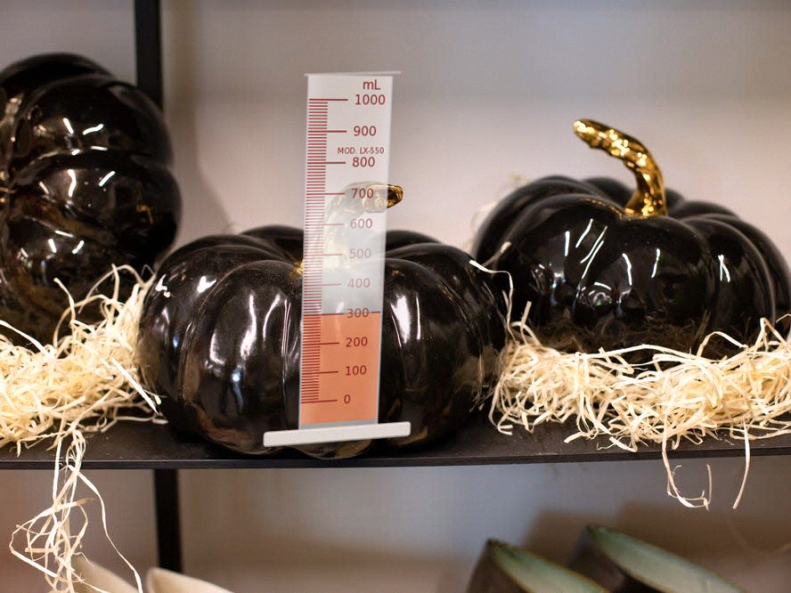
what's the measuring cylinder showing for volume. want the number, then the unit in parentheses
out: 300 (mL)
